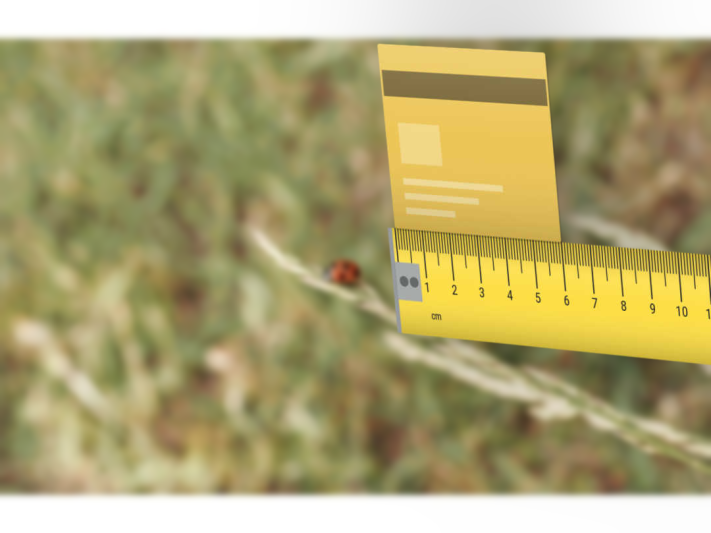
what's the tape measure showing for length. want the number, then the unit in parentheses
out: 6 (cm)
